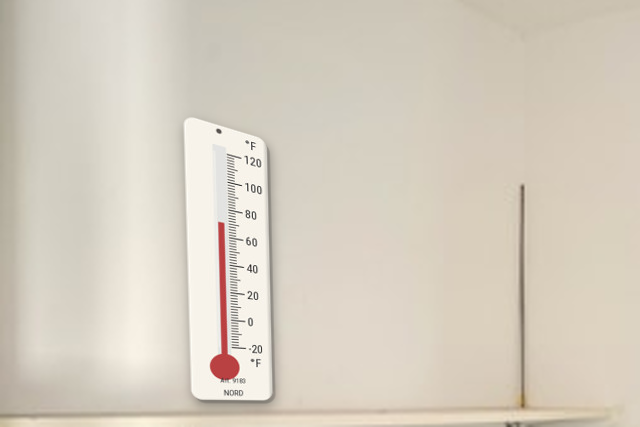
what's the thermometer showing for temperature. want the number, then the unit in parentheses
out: 70 (°F)
